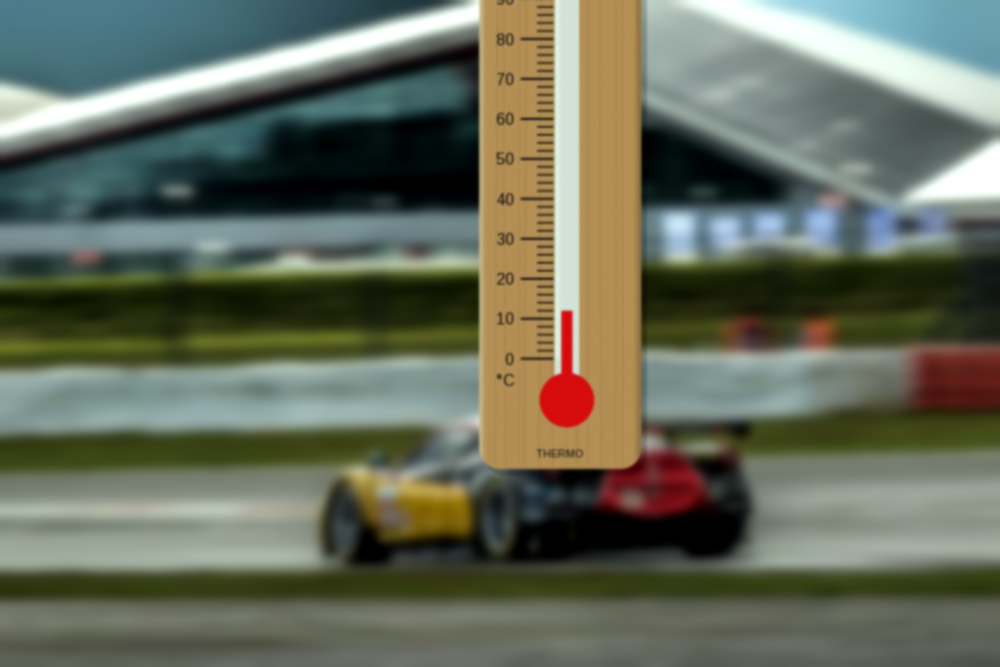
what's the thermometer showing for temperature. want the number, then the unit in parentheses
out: 12 (°C)
